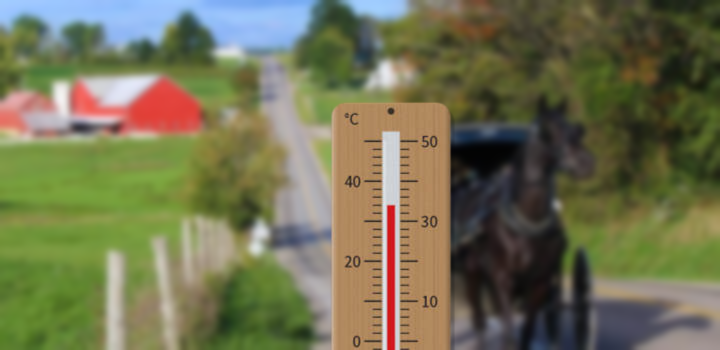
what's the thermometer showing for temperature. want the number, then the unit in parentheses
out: 34 (°C)
